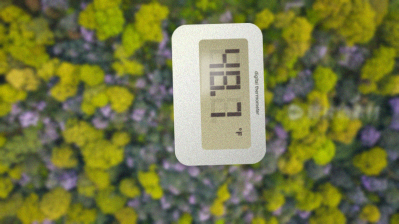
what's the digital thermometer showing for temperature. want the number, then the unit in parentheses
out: 48.7 (°F)
